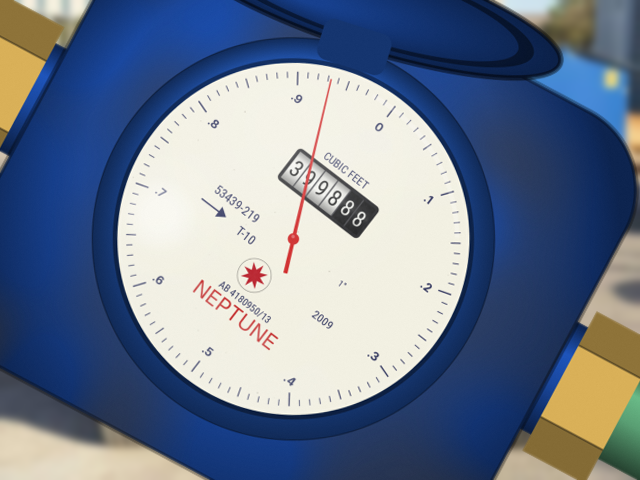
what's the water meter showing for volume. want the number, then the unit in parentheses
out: 399887.93 (ft³)
